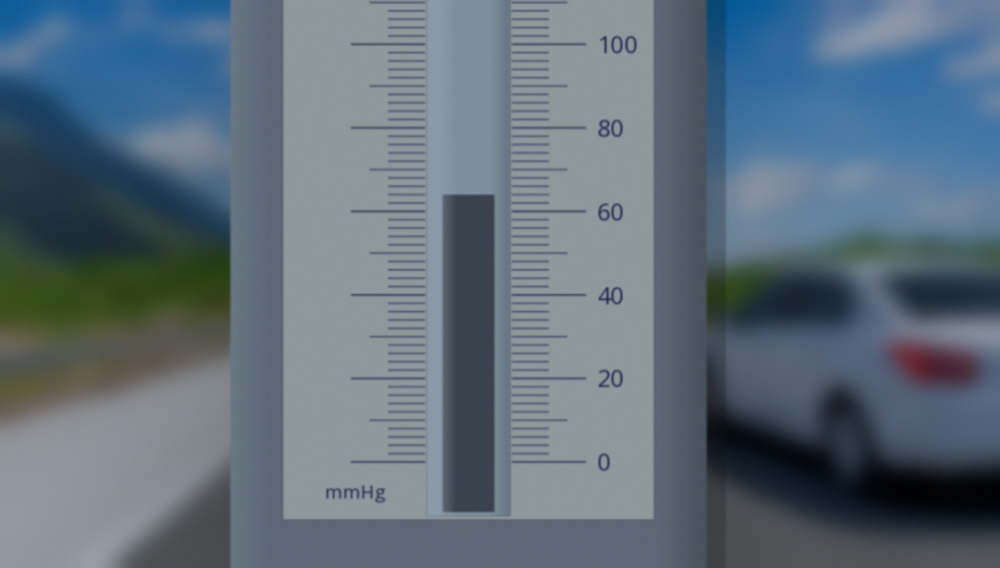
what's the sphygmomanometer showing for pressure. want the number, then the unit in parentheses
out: 64 (mmHg)
